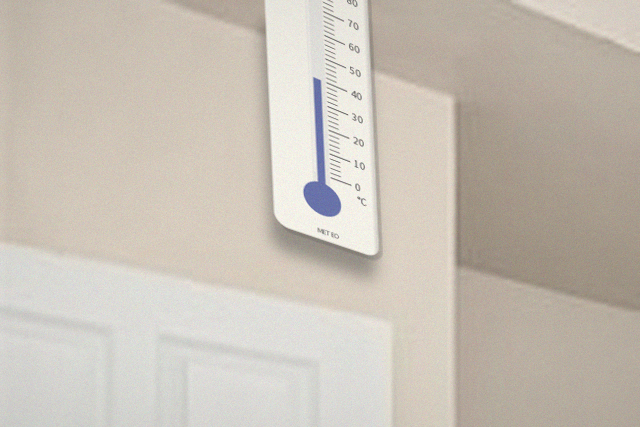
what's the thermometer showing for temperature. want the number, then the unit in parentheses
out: 40 (°C)
